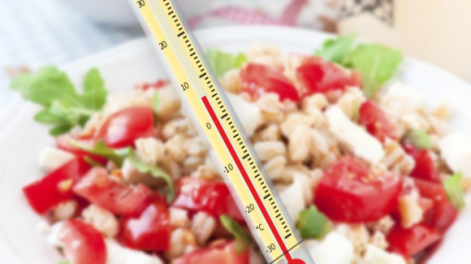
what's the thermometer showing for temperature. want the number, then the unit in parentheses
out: 6 (°C)
